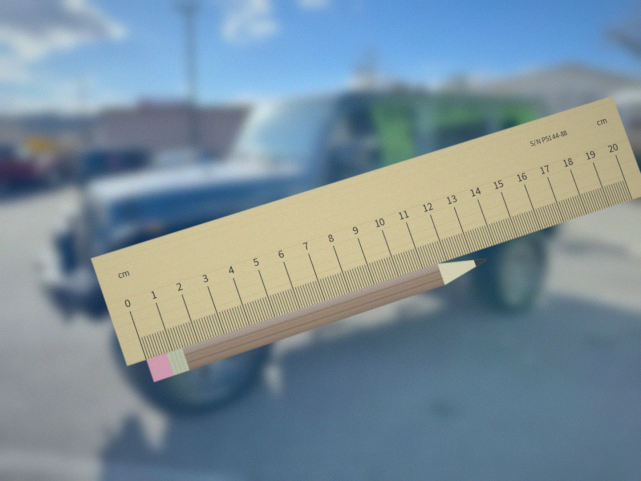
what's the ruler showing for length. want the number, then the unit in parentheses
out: 13.5 (cm)
